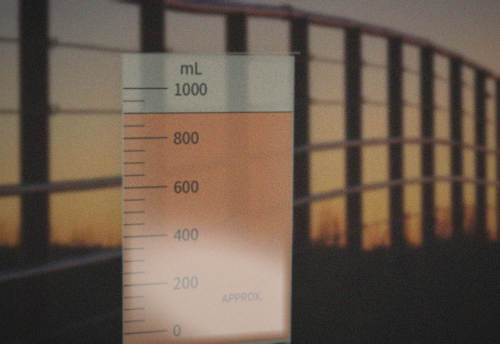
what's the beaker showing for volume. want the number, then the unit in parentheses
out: 900 (mL)
